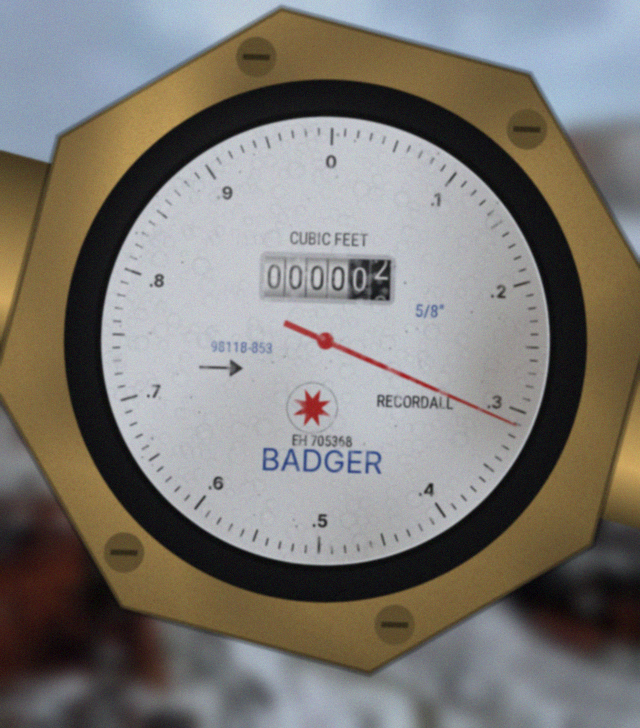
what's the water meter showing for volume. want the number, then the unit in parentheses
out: 2.31 (ft³)
